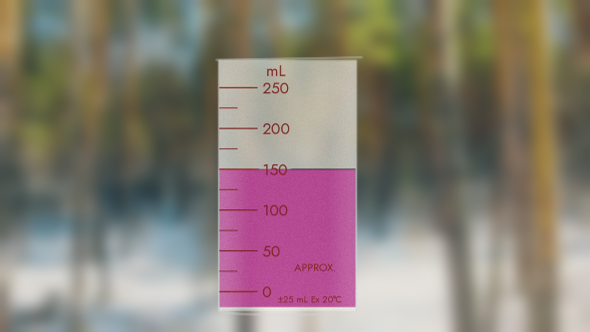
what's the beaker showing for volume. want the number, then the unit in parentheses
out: 150 (mL)
